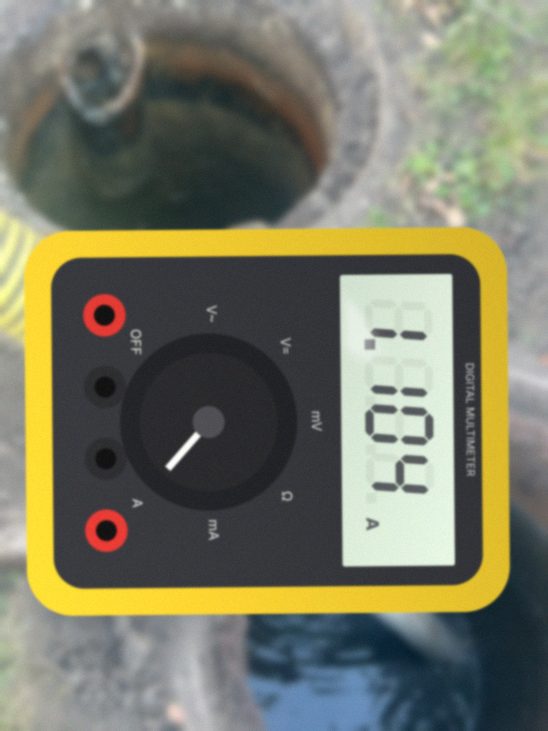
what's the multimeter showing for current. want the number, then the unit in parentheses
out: 1.104 (A)
